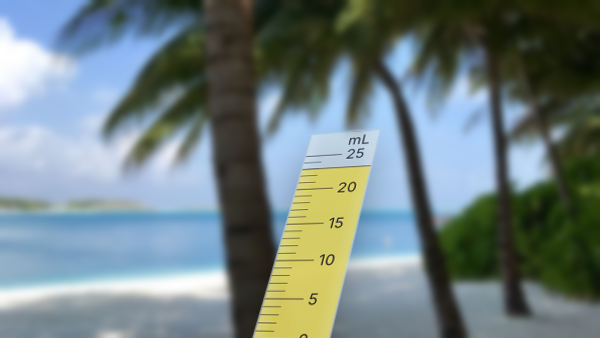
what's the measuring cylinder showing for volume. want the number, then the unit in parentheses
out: 23 (mL)
